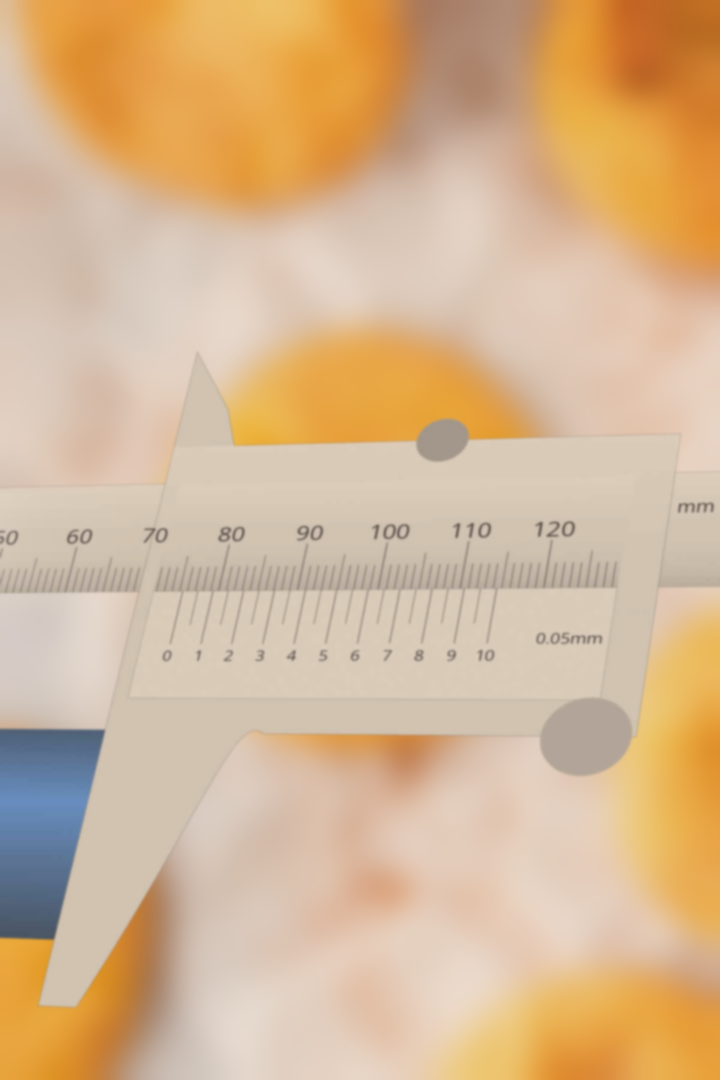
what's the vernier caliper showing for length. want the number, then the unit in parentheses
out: 75.4 (mm)
